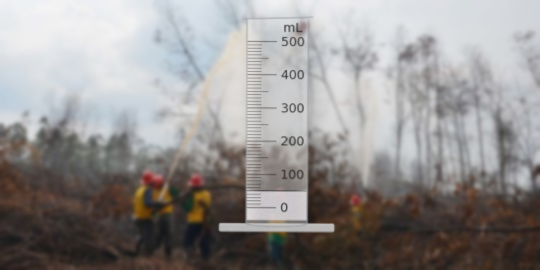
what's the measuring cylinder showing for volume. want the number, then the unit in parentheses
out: 50 (mL)
